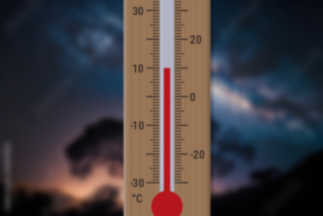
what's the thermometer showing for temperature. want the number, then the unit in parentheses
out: 10 (°C)
